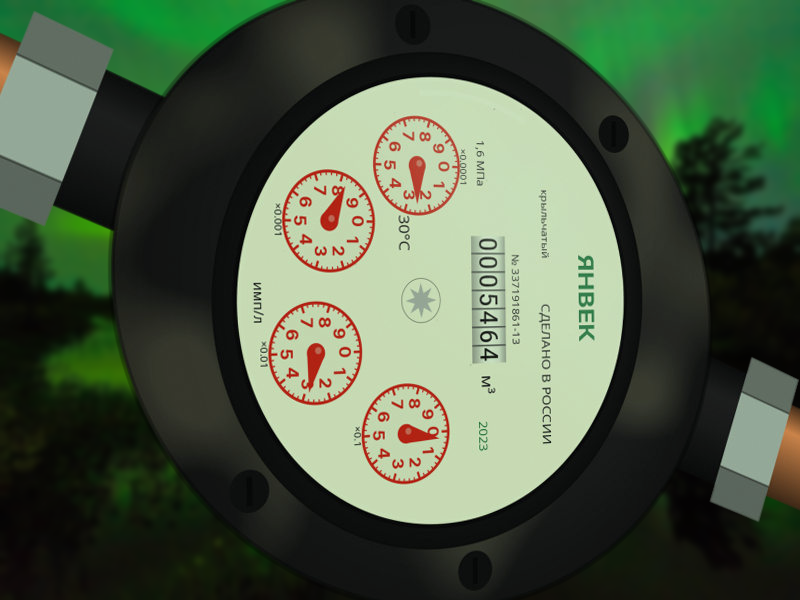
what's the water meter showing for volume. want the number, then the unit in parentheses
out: 5464.0282 (m³)
